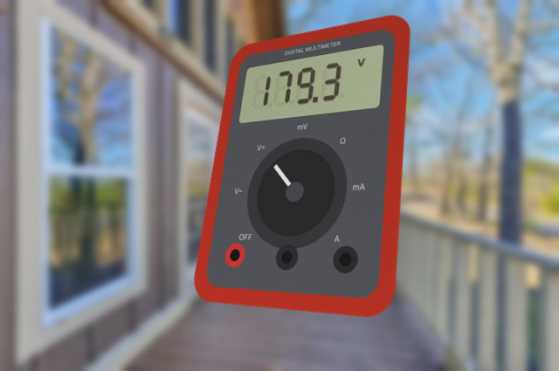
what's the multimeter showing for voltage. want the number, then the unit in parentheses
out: 179.3 (V)
